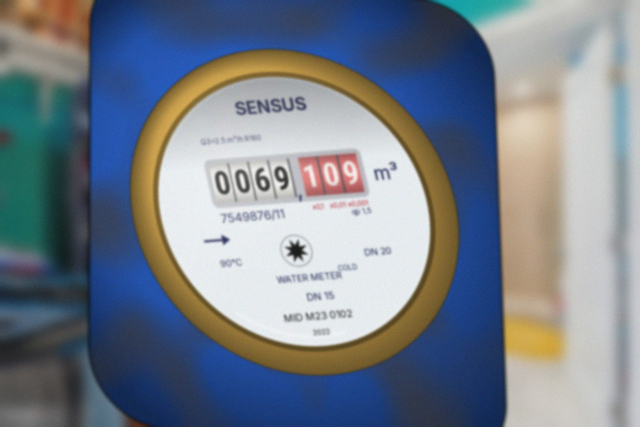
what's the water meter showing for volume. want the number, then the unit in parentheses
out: 69.109 (m³)
